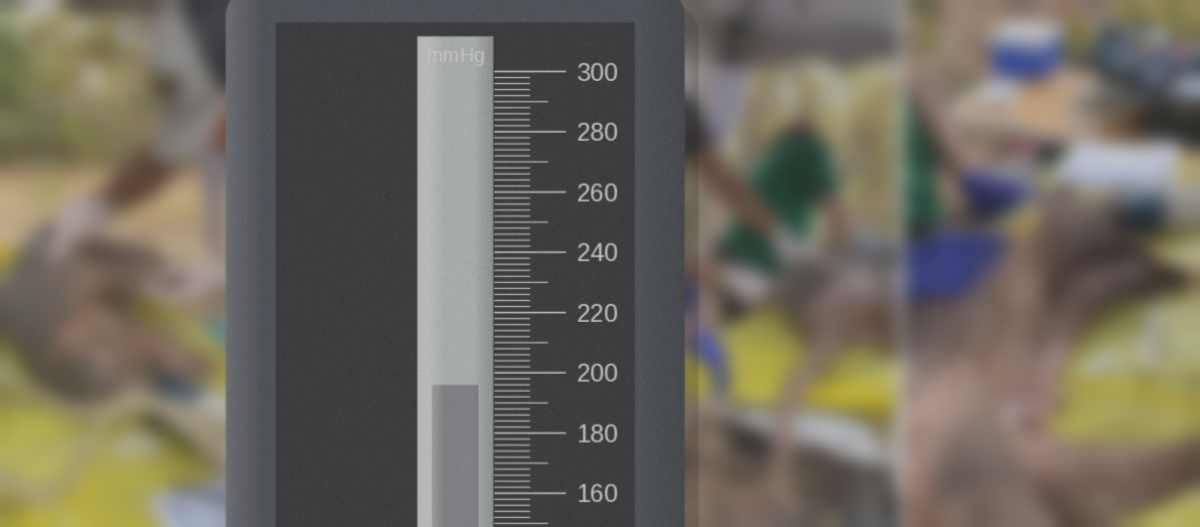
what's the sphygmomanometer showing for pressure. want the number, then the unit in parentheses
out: 196 (mmHg)
